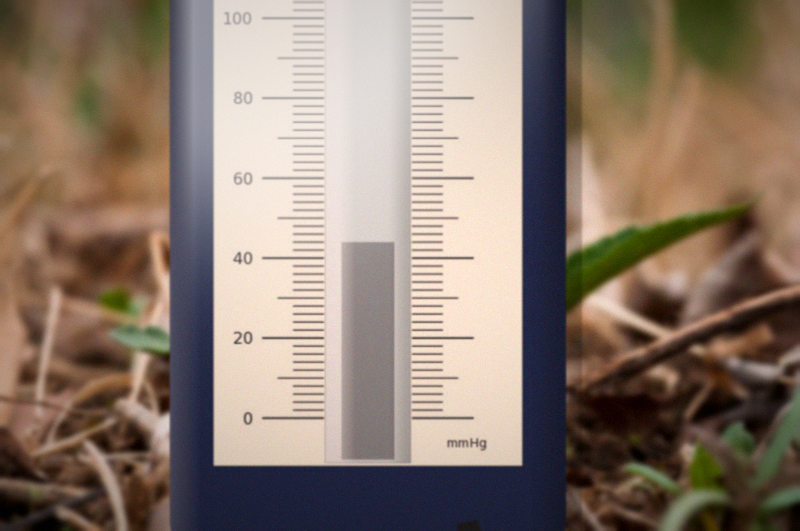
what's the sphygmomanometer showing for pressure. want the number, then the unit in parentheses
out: 44 (mmHg)
